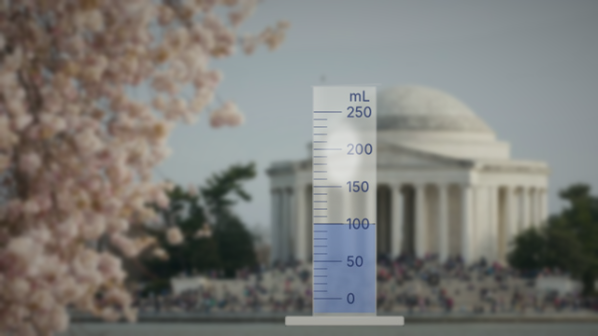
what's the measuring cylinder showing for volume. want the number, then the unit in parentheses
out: 100 (mL)
